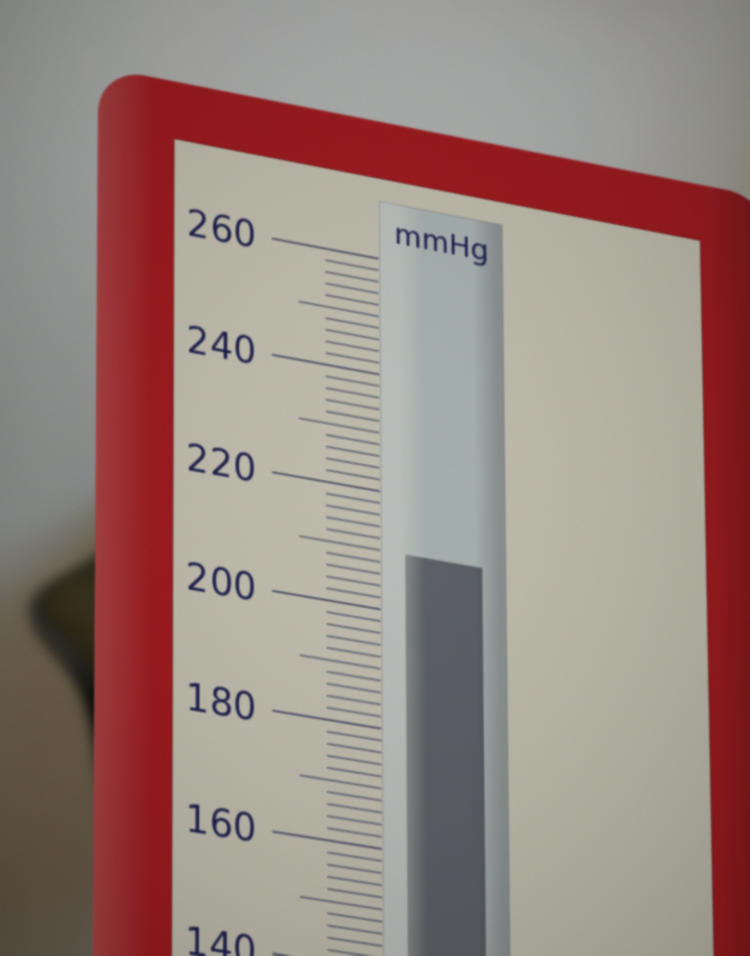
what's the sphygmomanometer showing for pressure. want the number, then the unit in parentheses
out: 210 (mmHg)
